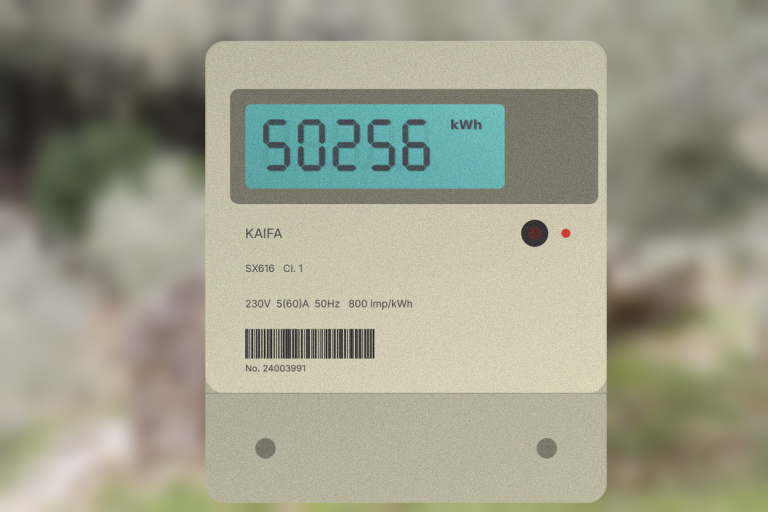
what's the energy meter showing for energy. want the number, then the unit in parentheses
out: 50256 (kWh)
